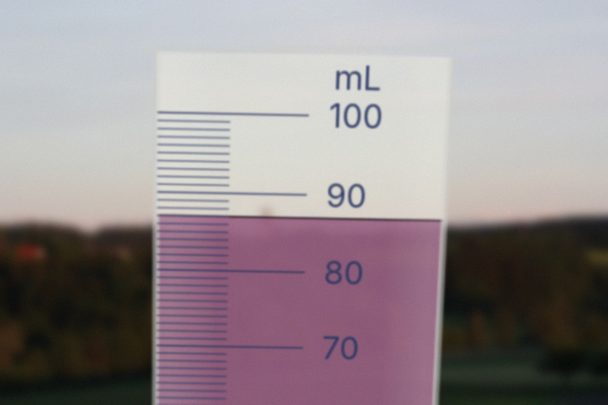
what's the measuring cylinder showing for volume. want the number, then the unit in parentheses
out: 87 (mL)
